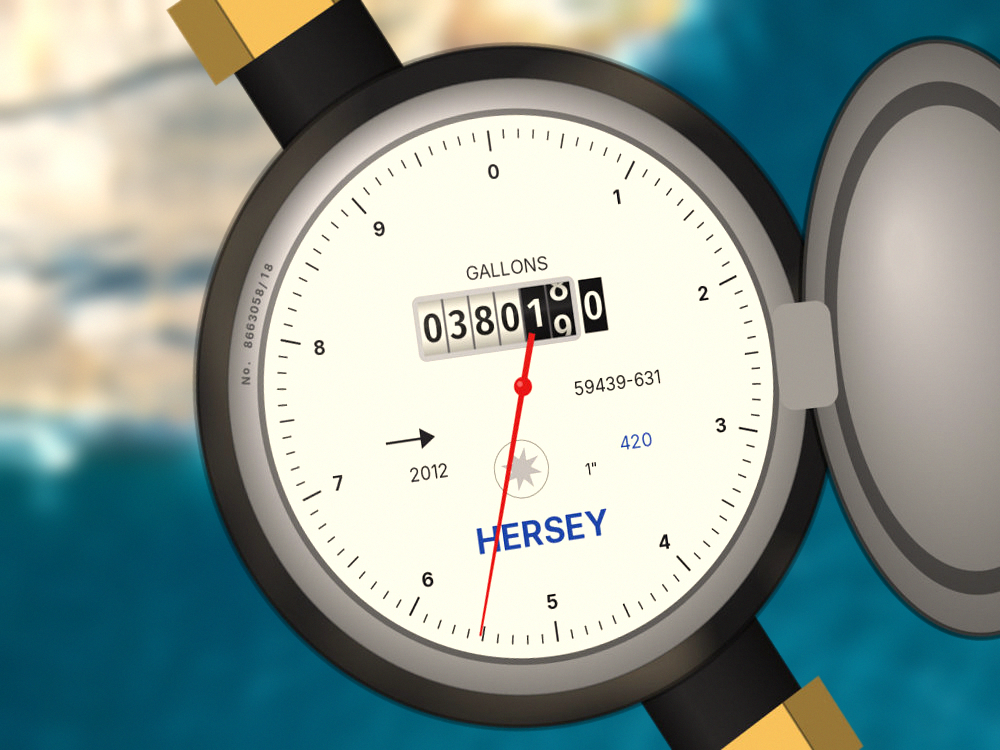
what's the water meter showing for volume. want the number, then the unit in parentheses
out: 380185.5 (gal)
